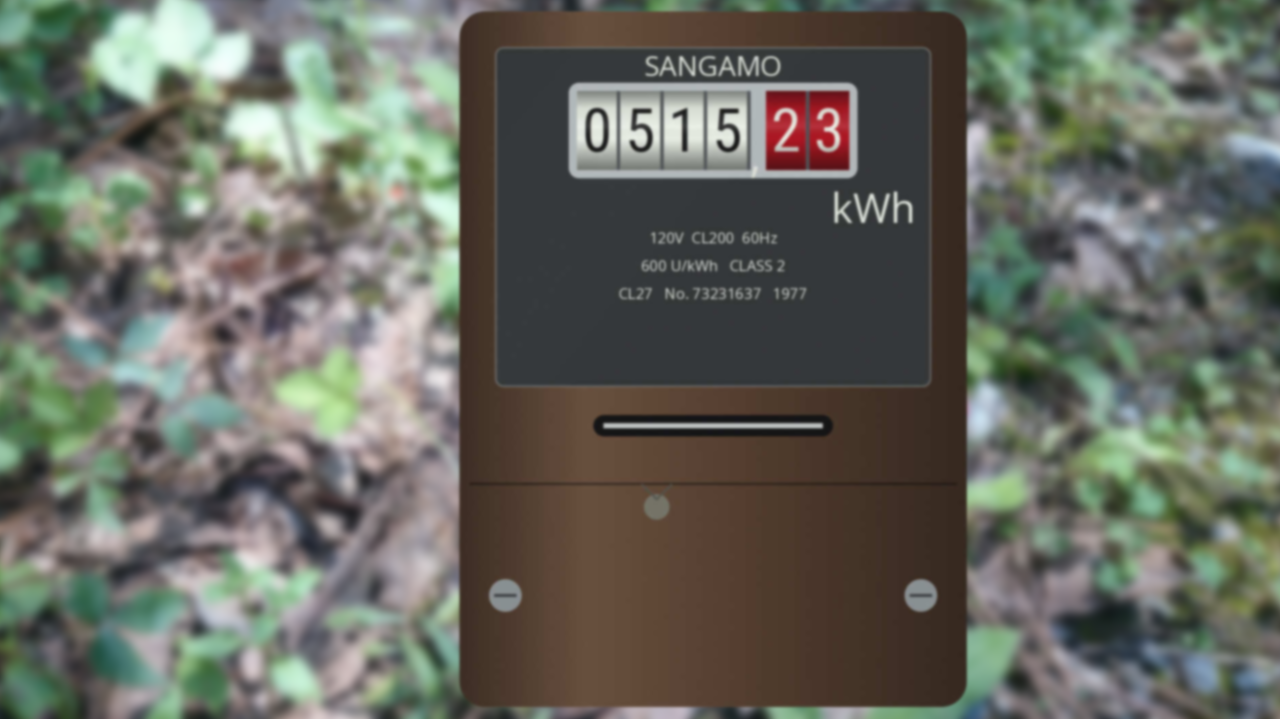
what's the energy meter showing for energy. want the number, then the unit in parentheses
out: 515.23 (kWh)
